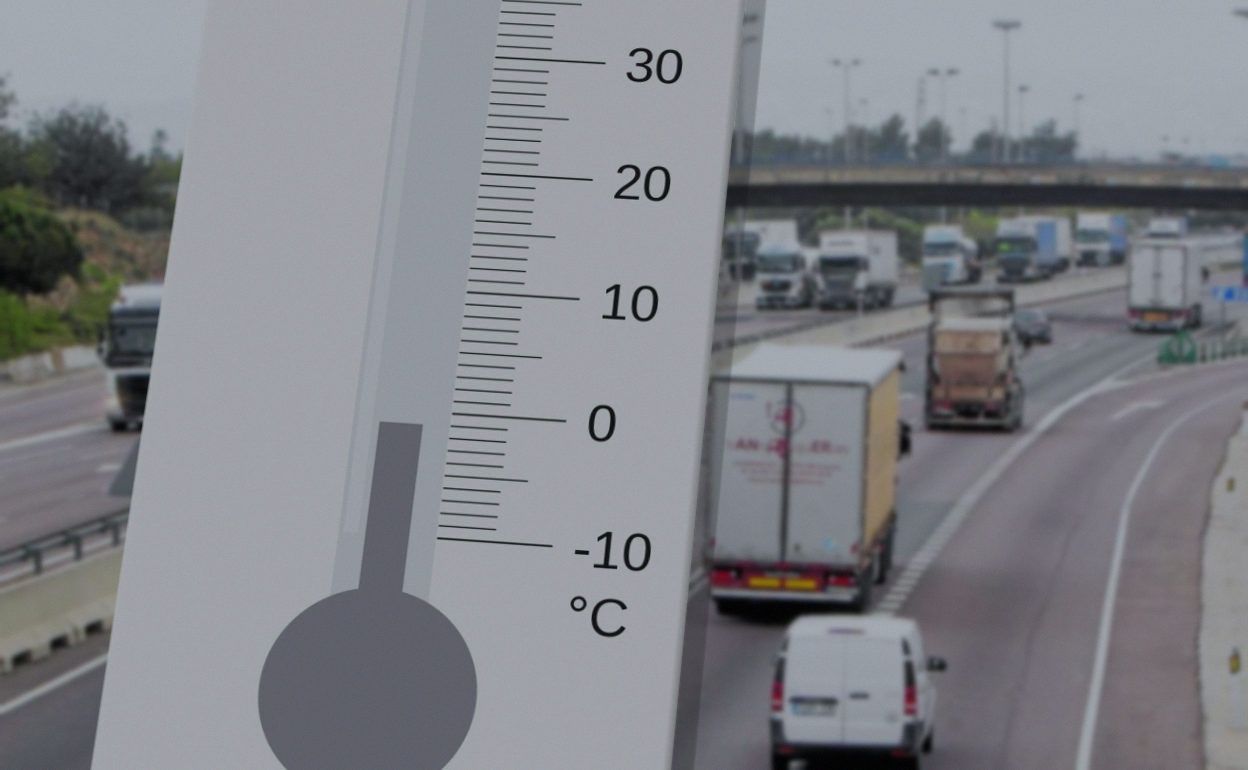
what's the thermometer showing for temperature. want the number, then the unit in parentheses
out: -1 (°C)
